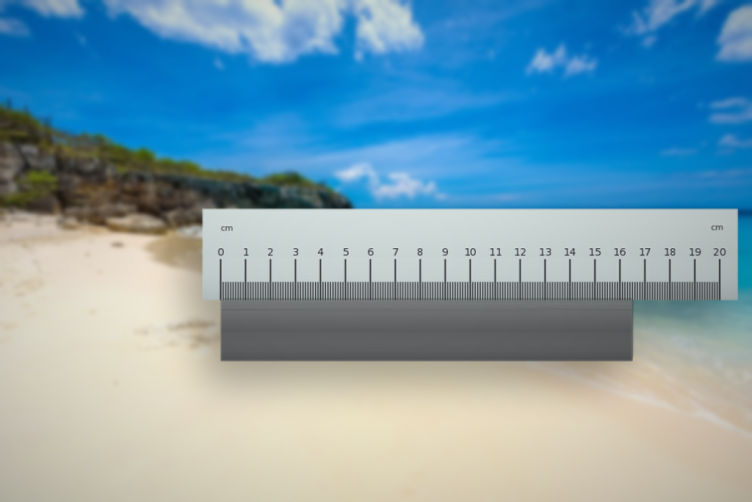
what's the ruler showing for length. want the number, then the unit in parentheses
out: 16.5 (cm)
